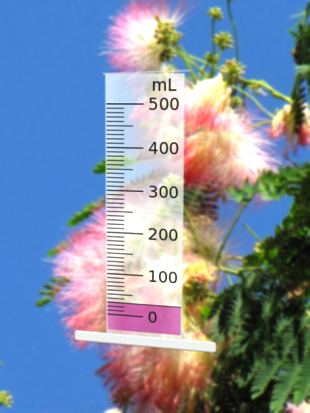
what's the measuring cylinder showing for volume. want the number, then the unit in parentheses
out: 30 (mL)
